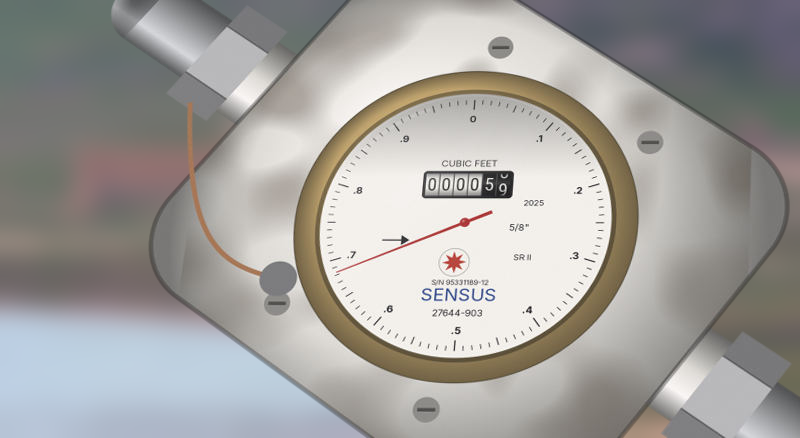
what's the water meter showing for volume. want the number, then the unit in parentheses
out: 58.68 (ft³)
